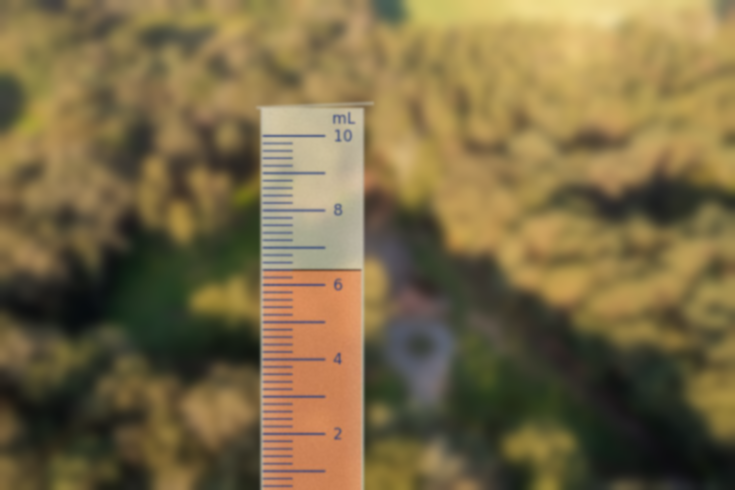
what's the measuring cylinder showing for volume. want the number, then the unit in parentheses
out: 6.4 (mL)
